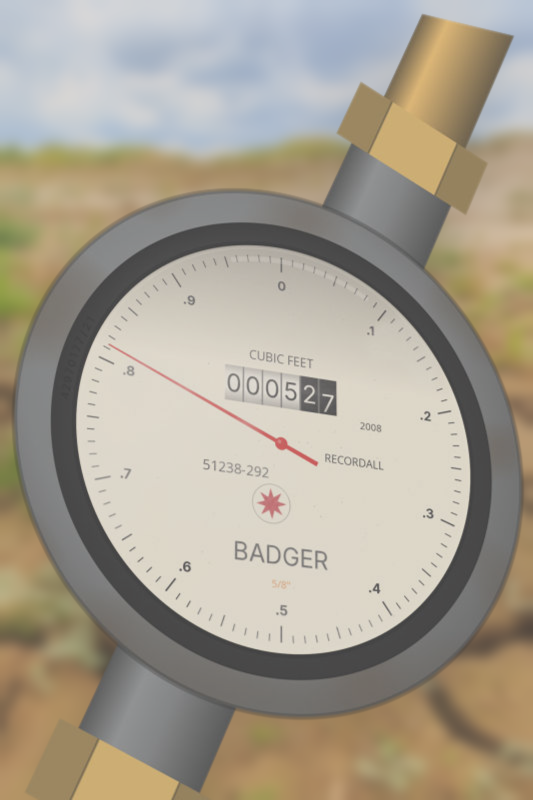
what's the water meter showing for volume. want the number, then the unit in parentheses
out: 526.81 (ft³)
